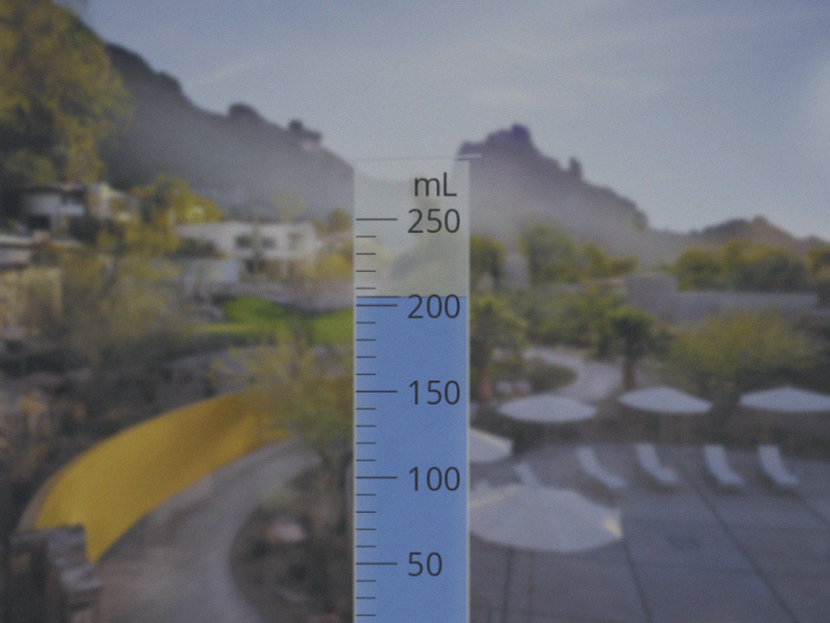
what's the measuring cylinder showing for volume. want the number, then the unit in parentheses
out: 205 (mL)
